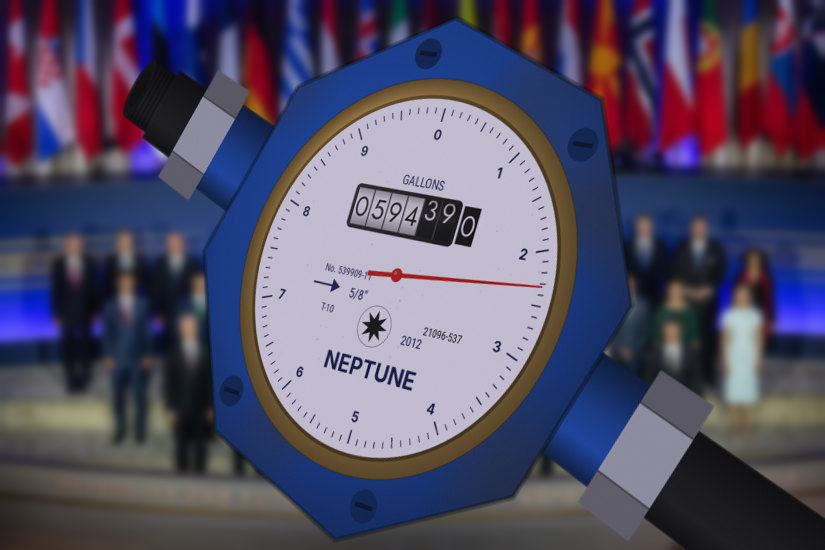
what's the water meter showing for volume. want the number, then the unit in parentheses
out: 594392.3 (gal)
